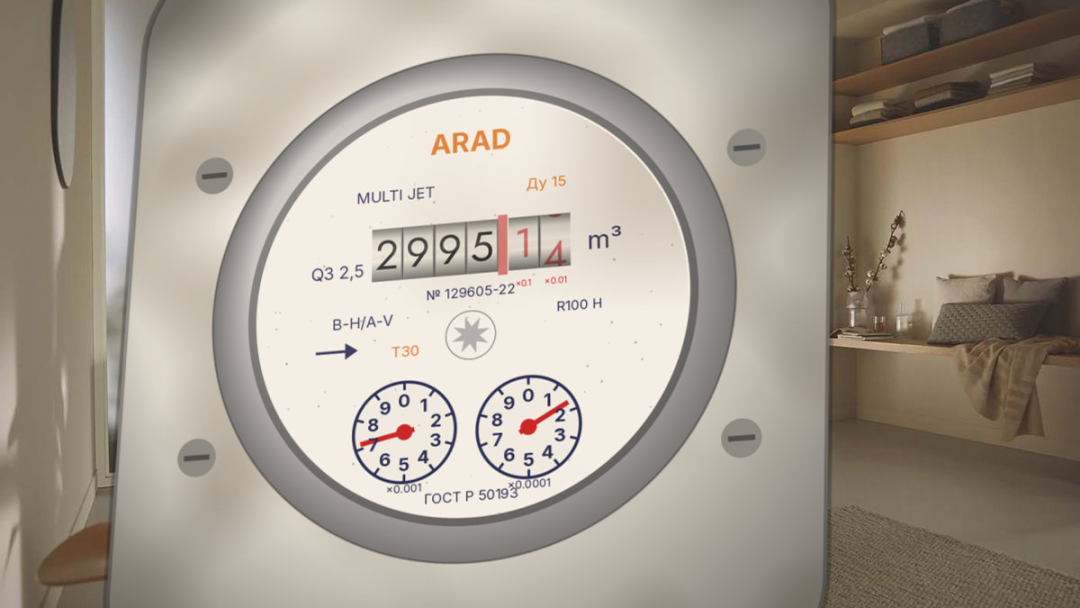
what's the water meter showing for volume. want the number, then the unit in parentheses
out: 2995.1371 (m³)
